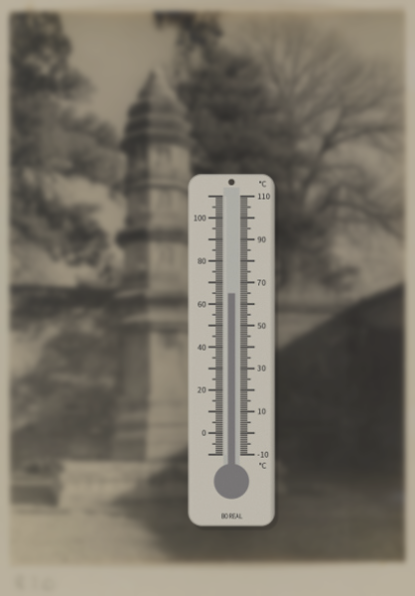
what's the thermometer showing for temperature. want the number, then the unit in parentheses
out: 65 (°C)
